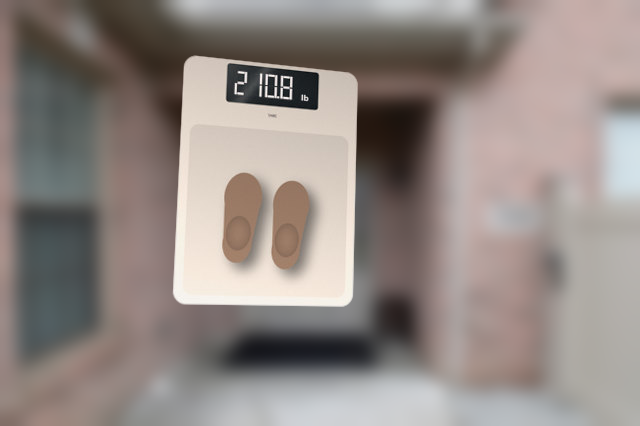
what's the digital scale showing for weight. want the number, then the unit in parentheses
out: 210.8 (lb)
